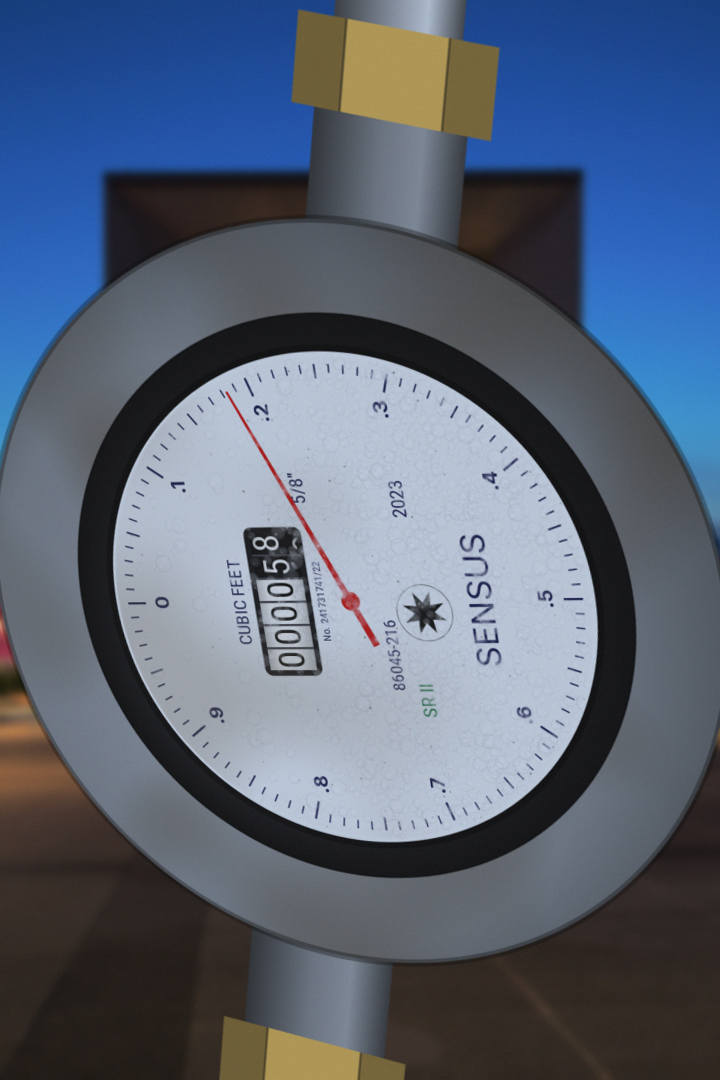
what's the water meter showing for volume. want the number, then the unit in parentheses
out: 58.18 (ft³)
